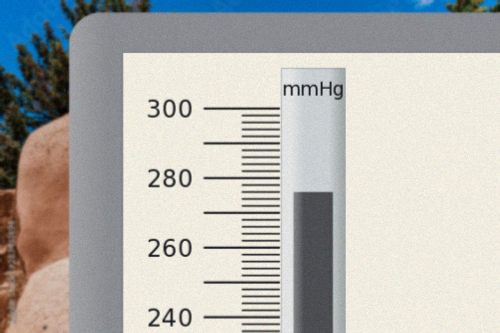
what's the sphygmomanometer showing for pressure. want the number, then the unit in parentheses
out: 276 (mmHg)
